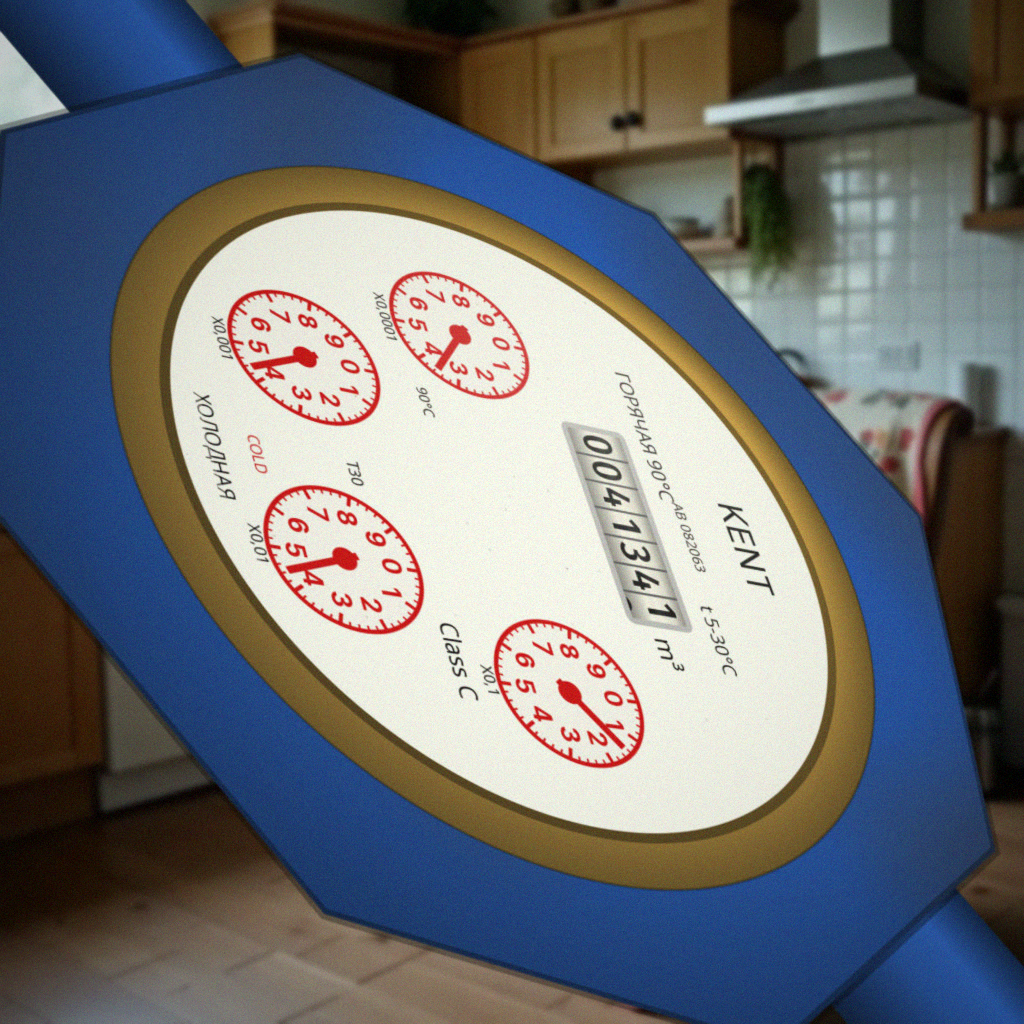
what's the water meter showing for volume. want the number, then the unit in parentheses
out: 41341.1443 (m³)
